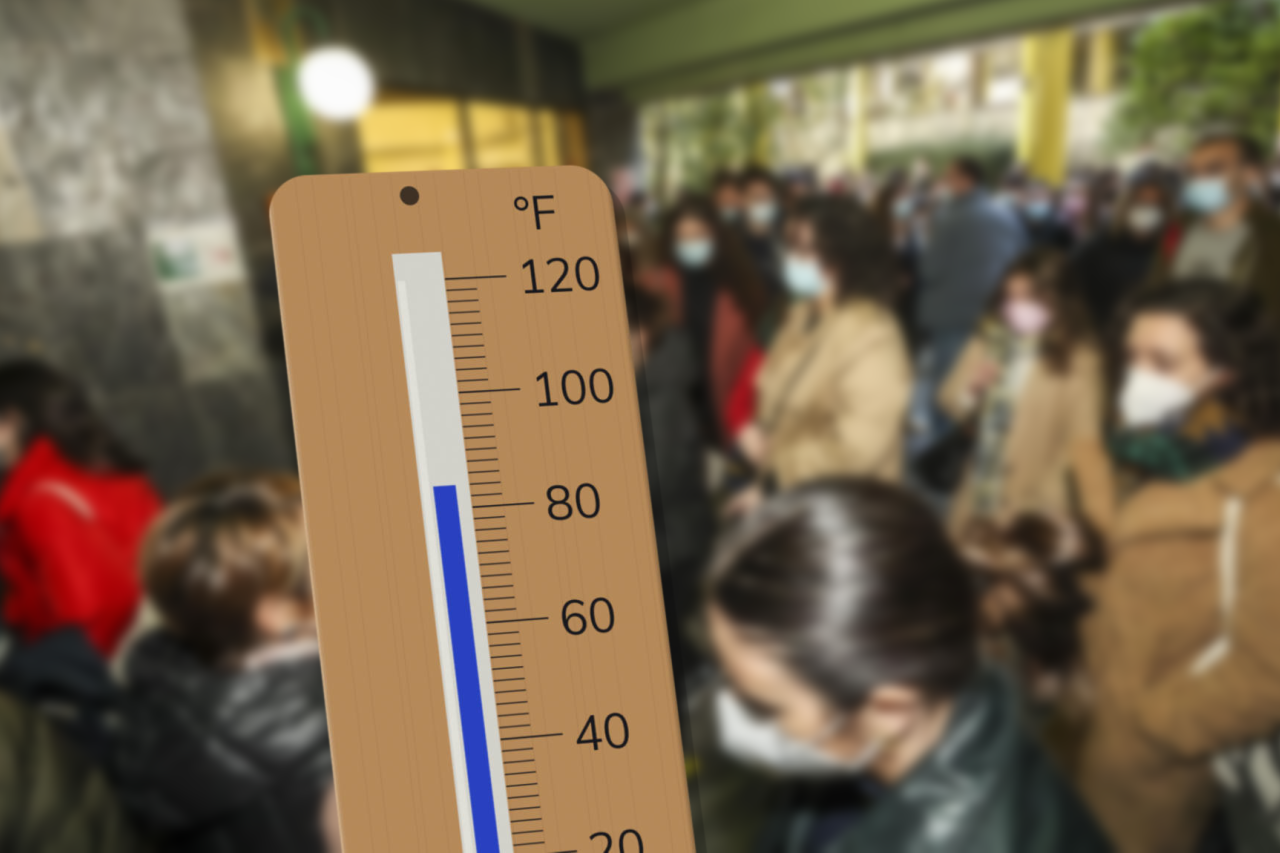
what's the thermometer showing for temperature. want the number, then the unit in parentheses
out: 84 (°F)
